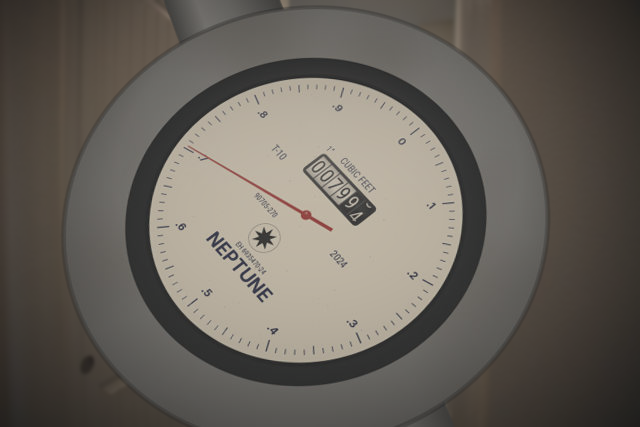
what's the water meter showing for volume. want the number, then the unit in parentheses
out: 7993.70 (ft³)
